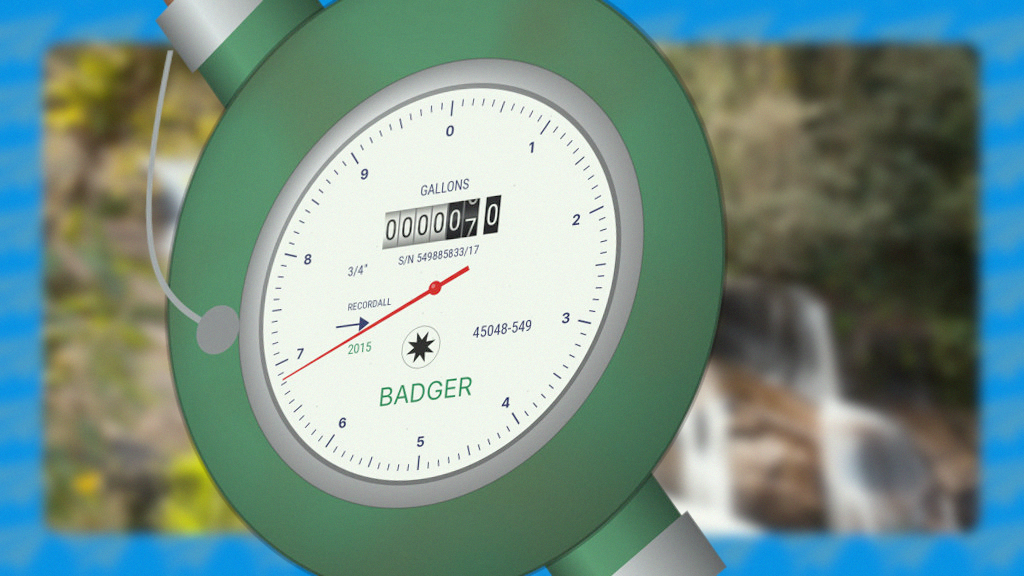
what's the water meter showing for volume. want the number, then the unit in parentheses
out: 66.8 (gal)
